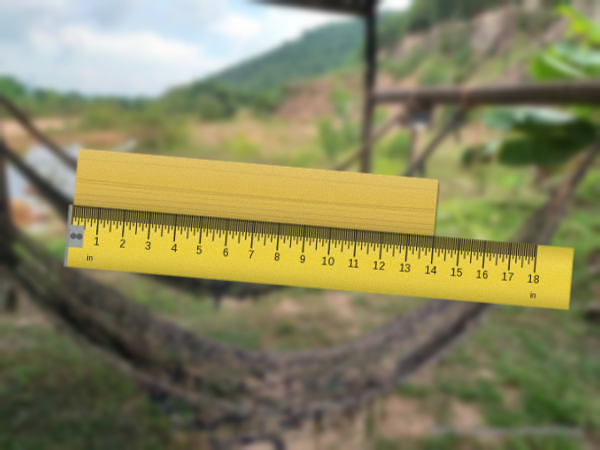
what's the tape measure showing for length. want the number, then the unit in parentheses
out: 14 (in)
